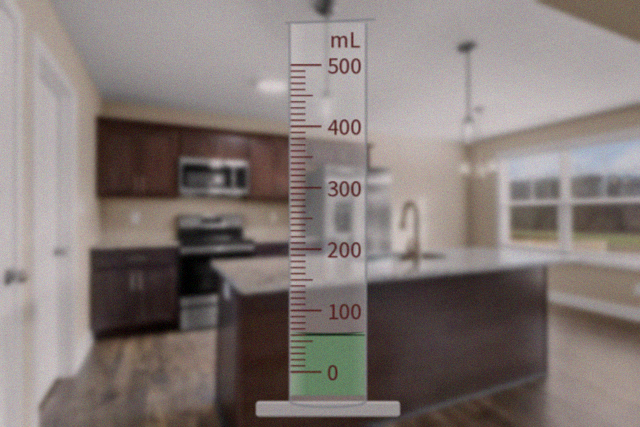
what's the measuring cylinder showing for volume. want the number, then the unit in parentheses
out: 60 (mL)
